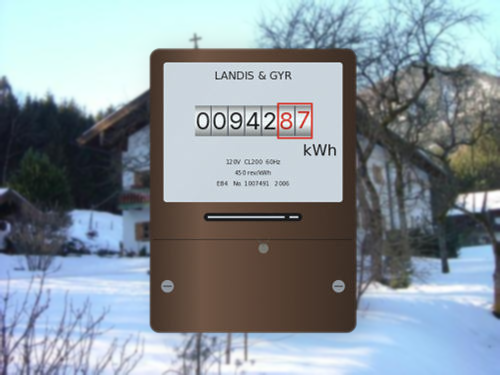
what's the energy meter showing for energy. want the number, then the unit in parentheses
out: 942.87 (kWh)
